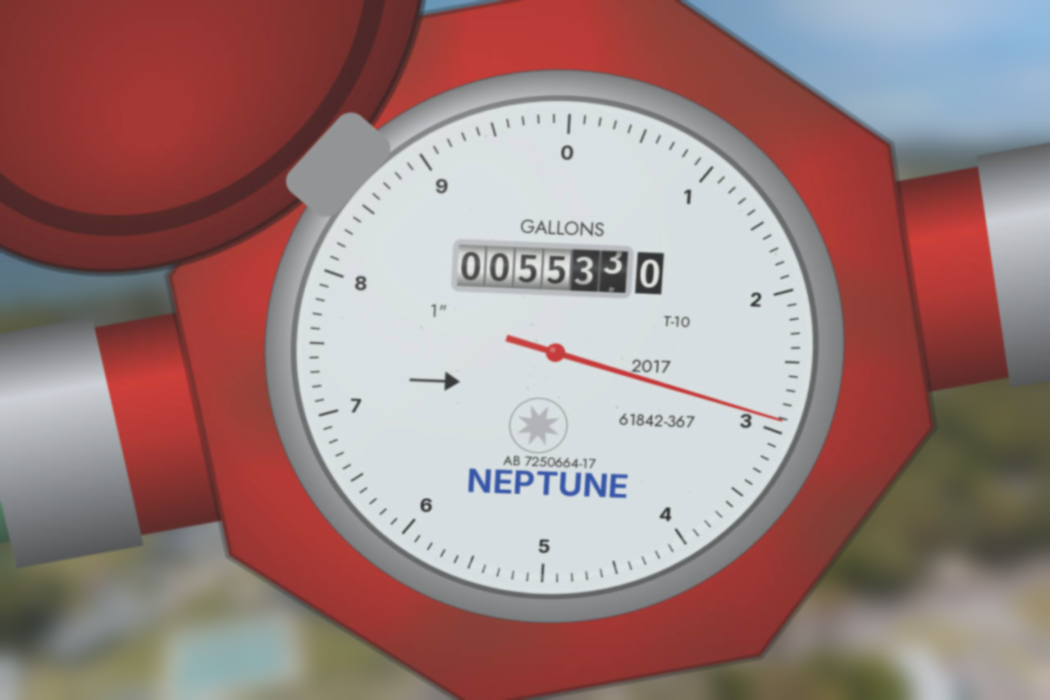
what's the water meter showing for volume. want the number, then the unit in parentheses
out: 55332.9 (gal)
